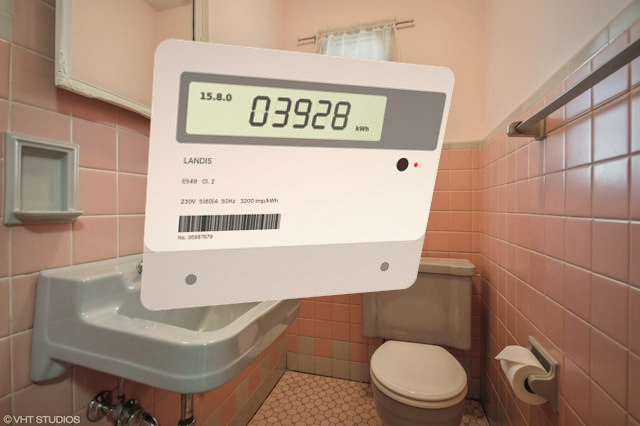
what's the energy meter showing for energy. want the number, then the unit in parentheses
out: 3928 (kWh)
